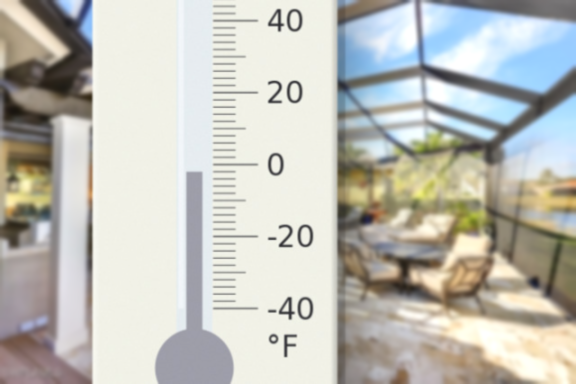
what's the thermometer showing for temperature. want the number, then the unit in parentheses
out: -2 (°F)
